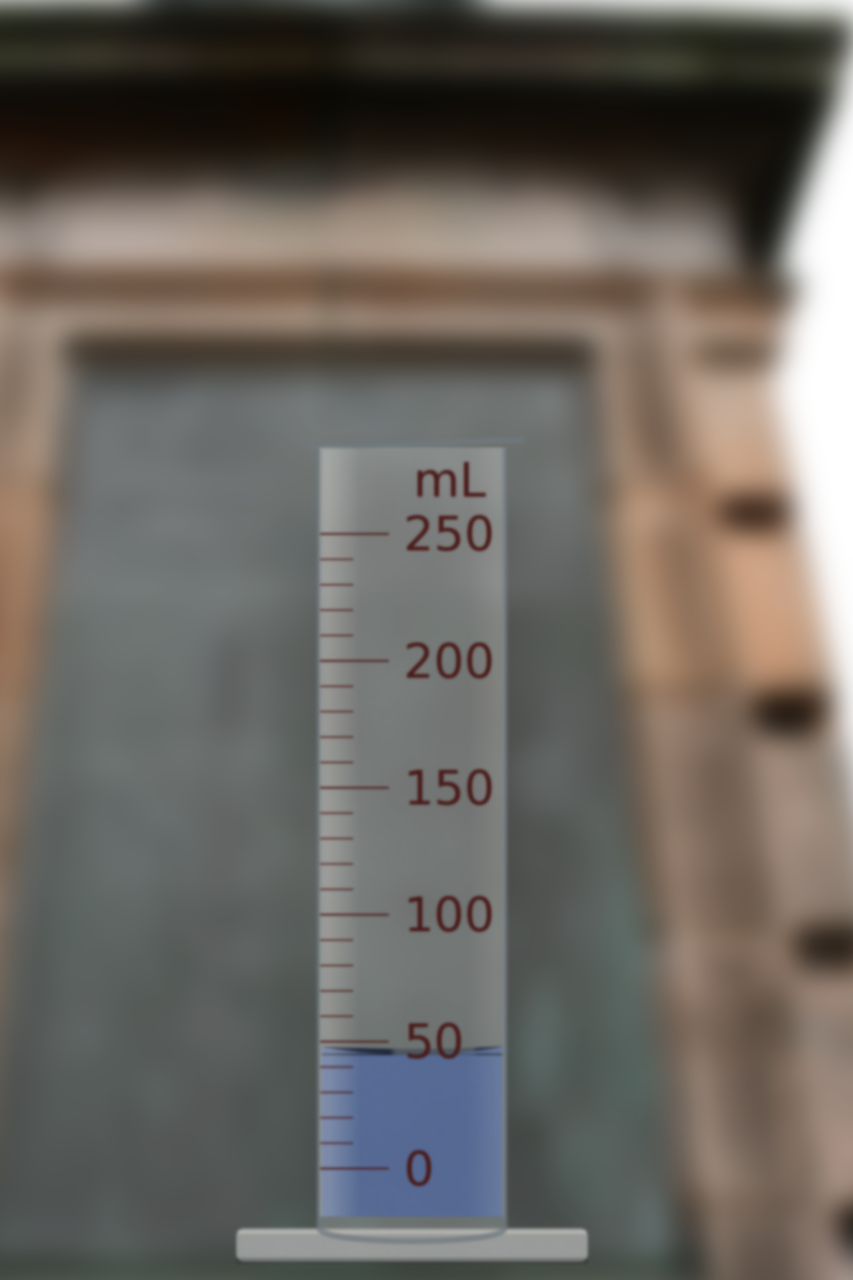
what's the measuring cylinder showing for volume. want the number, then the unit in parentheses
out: 45 (mL)
